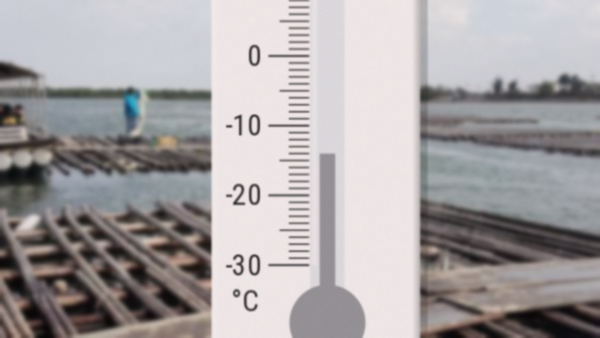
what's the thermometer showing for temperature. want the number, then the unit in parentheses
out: -14 (°C)
